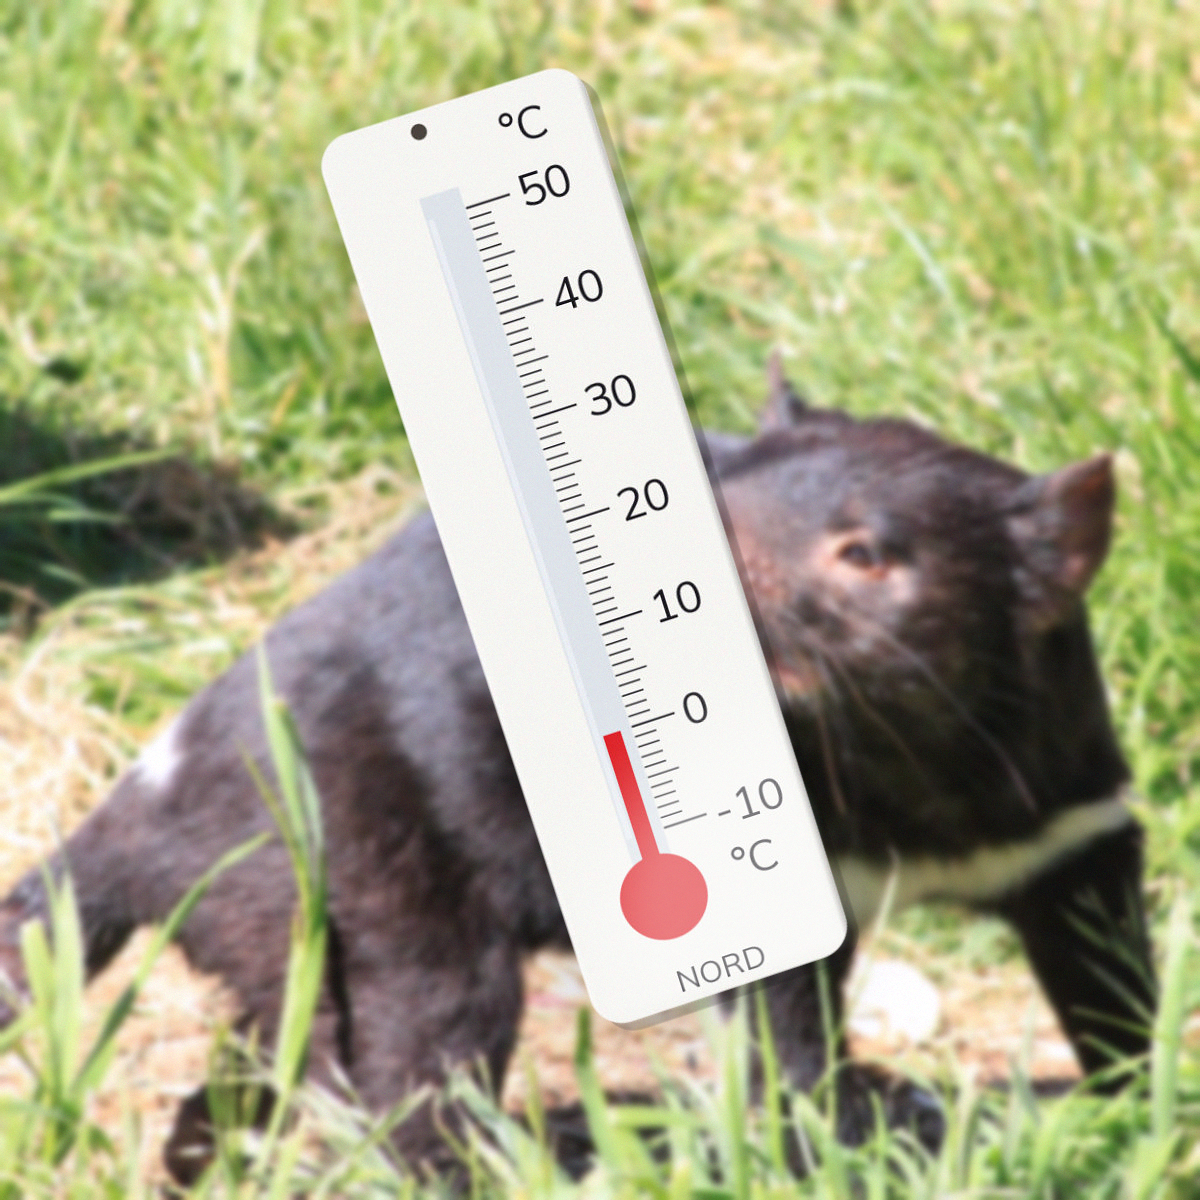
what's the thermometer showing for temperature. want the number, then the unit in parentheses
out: 0 (°C)
